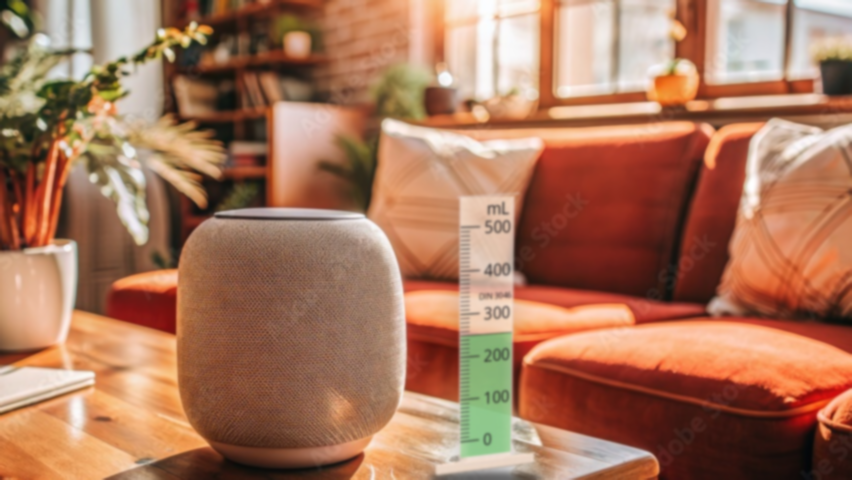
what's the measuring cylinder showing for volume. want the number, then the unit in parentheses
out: 250 (mL)
